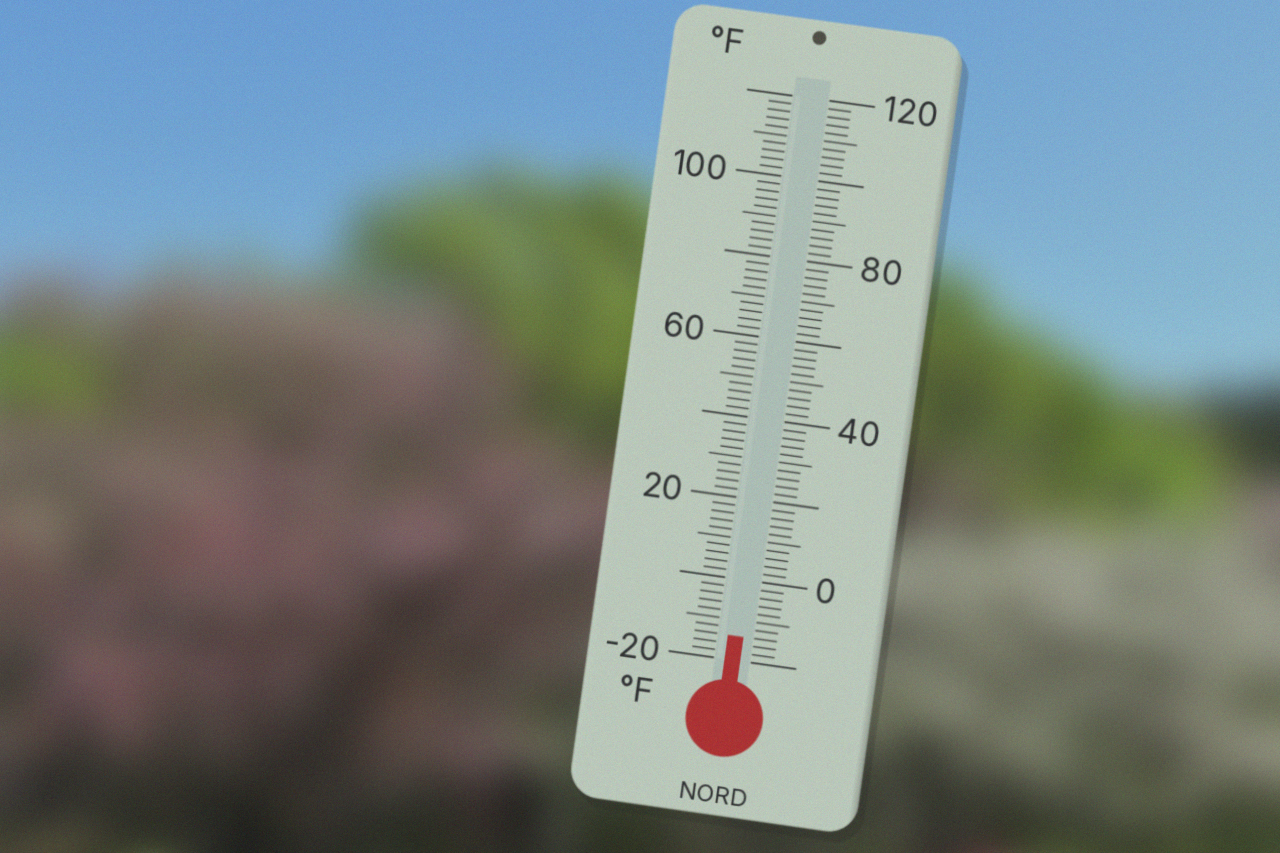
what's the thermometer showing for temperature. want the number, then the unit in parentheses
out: -14 (°F)
